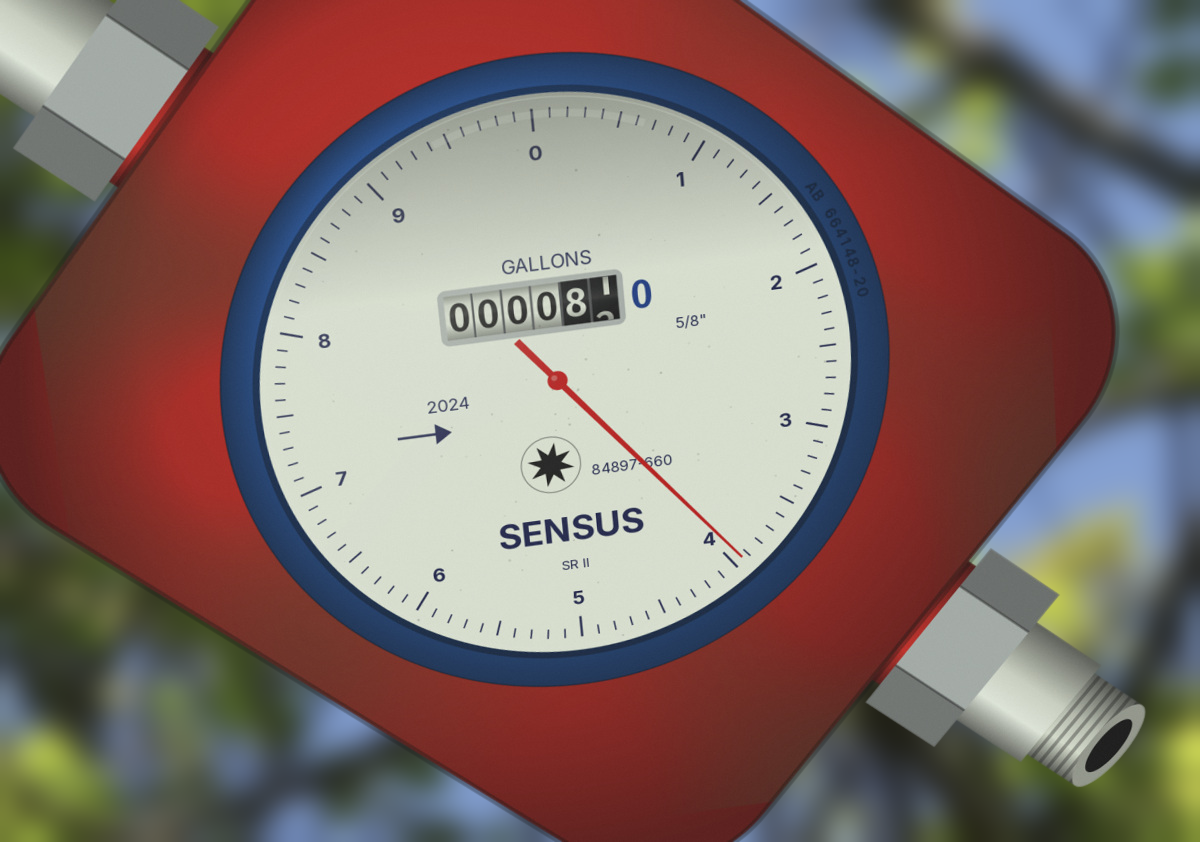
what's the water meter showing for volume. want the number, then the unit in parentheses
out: 813.9 (gal)
